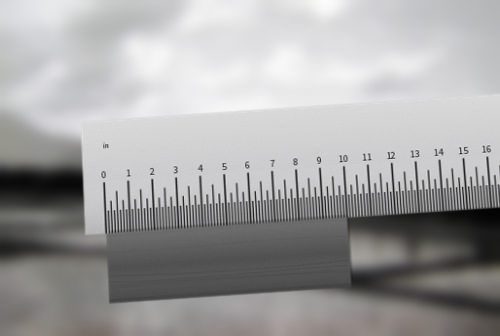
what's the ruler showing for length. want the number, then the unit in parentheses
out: 10 (in)
